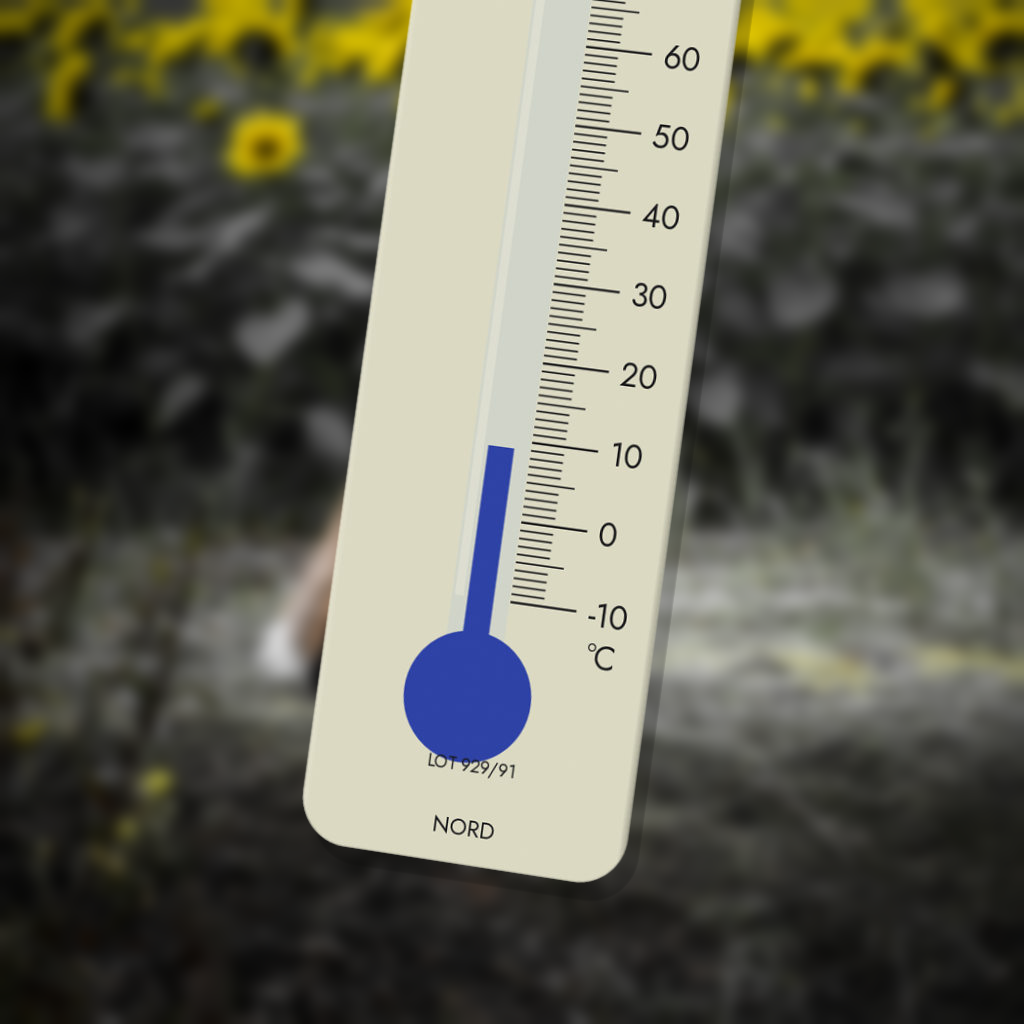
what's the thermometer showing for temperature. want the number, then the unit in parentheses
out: 9 (°C)
